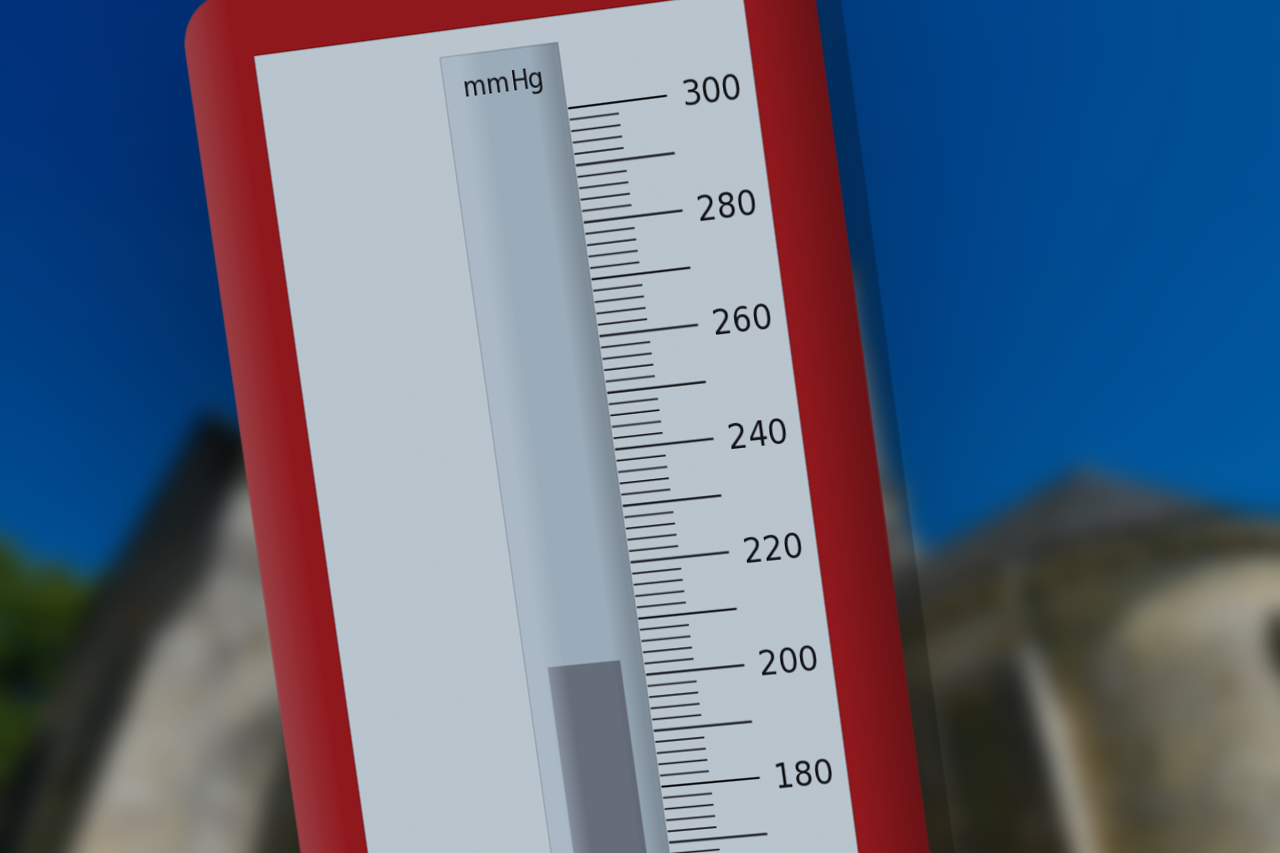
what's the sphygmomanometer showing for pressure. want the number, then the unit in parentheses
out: 203 (mmHg)
